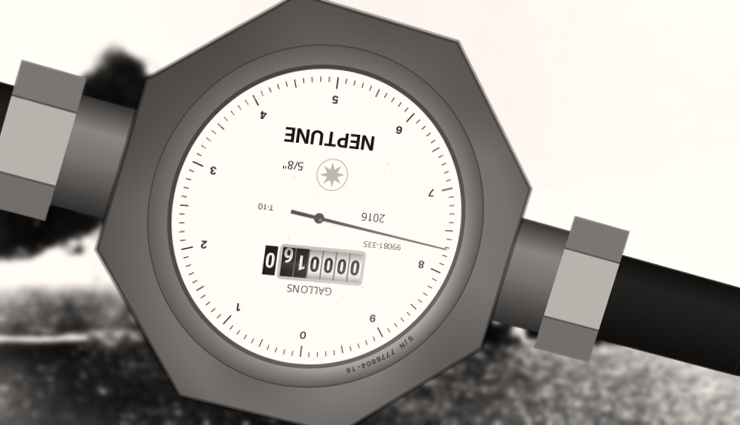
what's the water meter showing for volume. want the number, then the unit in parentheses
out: 157.7 (gal)
